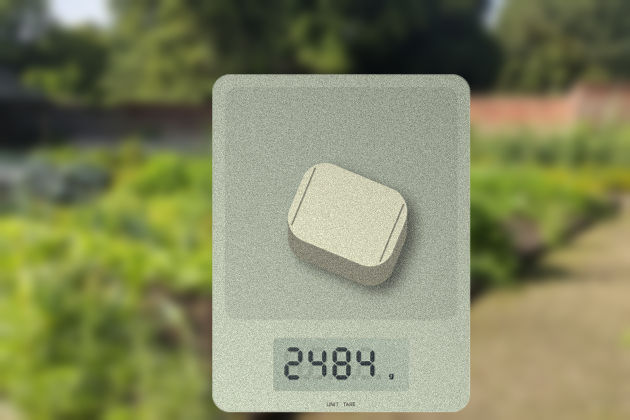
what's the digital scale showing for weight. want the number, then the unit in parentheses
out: 2484 (g)
